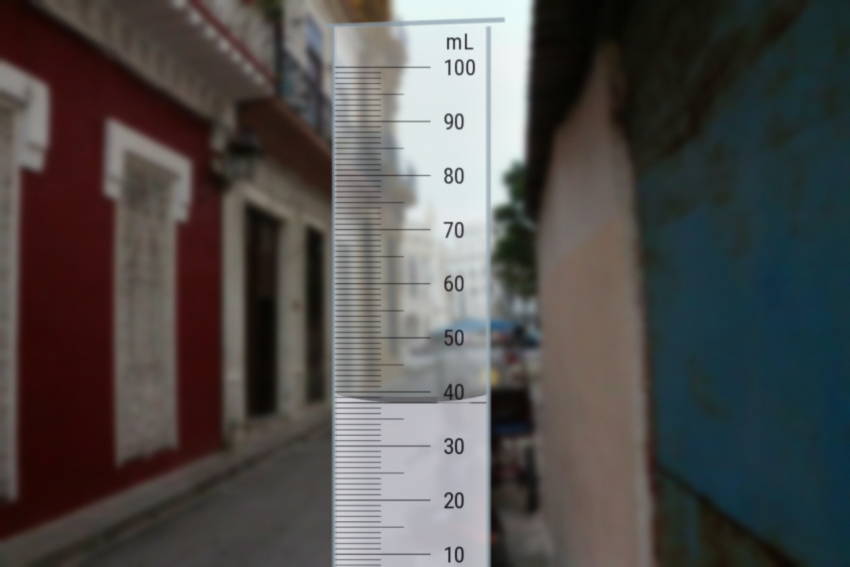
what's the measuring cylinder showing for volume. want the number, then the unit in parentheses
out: 38 (mL)
